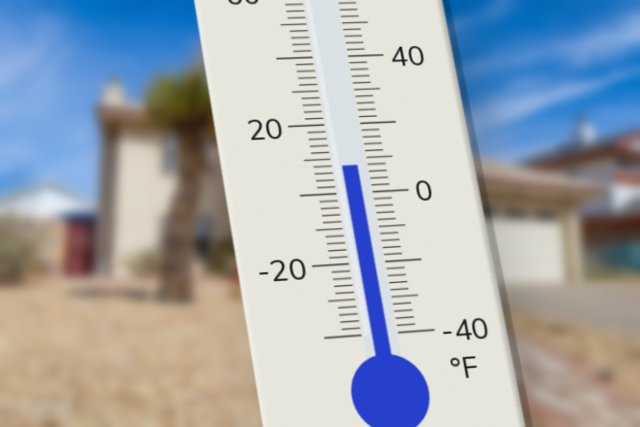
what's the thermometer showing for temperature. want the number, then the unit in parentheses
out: 8 (°F)
